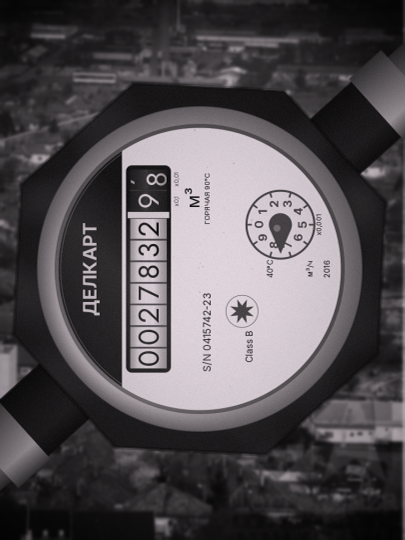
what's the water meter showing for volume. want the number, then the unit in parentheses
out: 27832.977 (m³)
